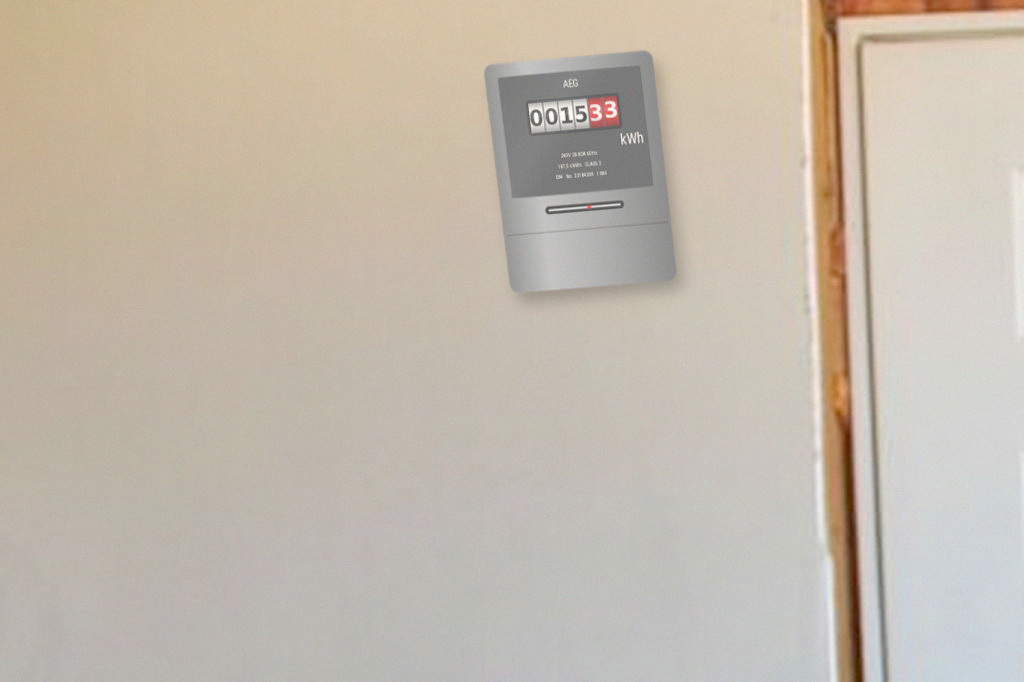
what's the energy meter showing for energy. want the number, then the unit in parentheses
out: 15.33 (kWh)
